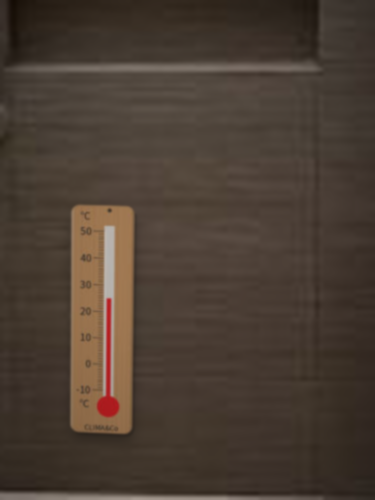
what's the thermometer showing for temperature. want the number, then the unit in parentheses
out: 25 (°C)
